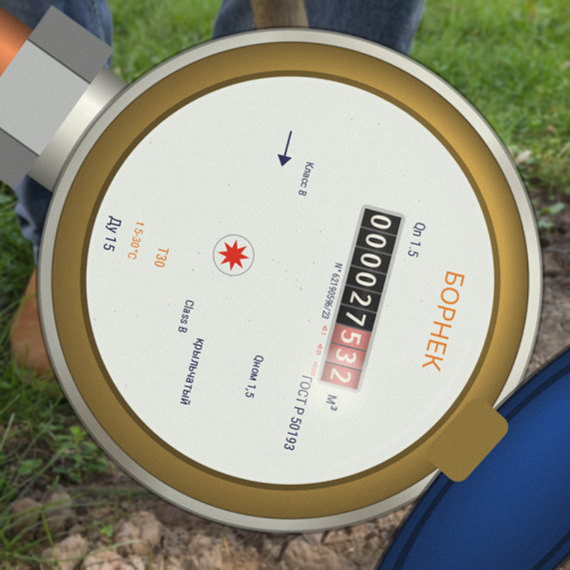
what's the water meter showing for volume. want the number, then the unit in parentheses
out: 27.532 (m³)
